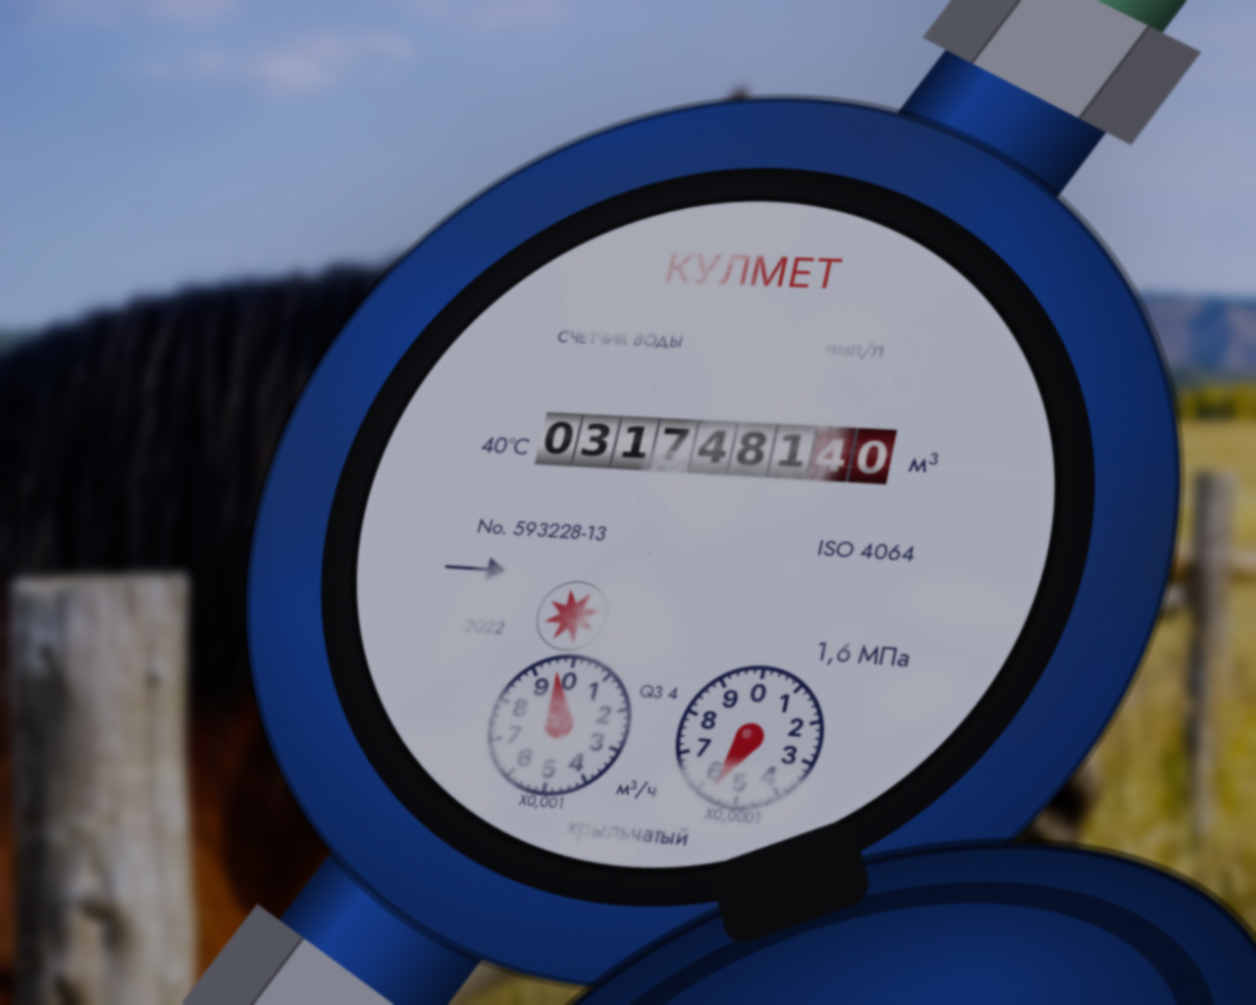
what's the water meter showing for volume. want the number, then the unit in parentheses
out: 317481.3995 (m³)
